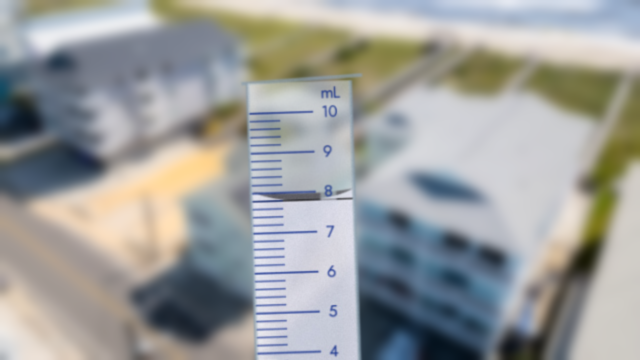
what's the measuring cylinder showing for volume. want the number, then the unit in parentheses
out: 7.8 (mL)
